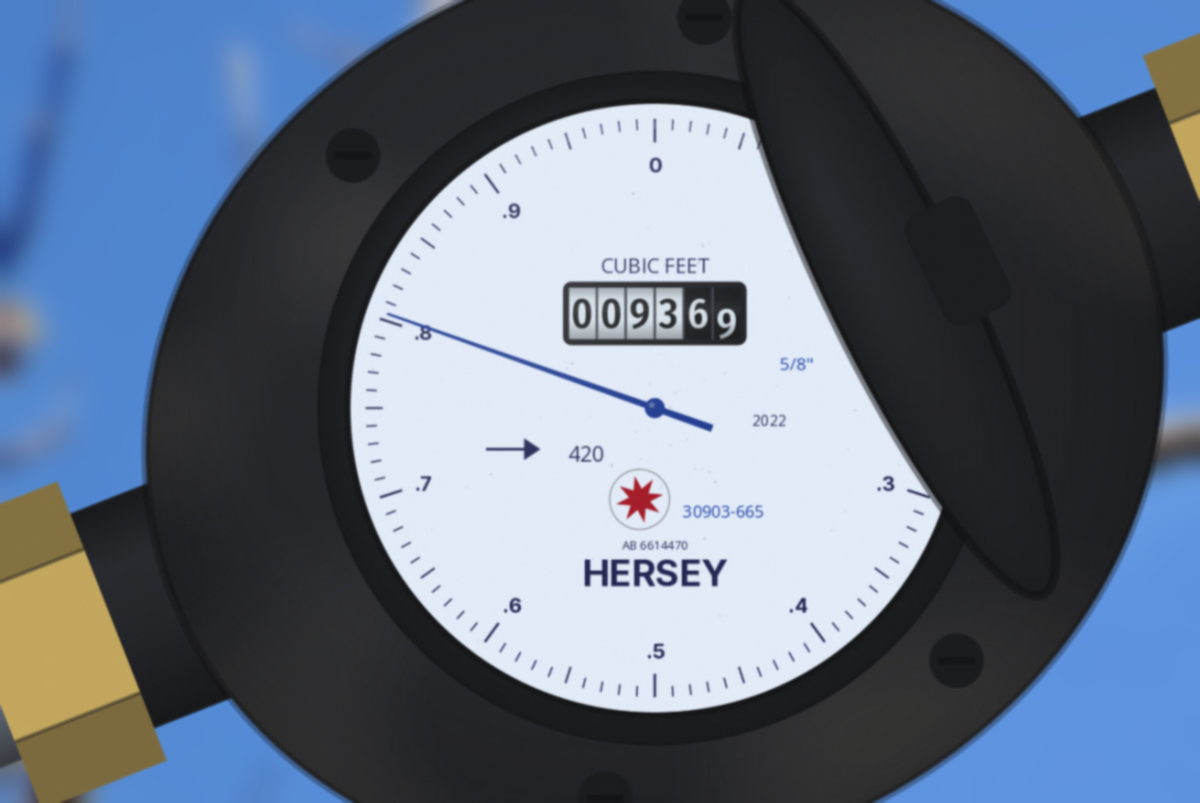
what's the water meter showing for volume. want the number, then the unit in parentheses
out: 9368.80 (ft³)
